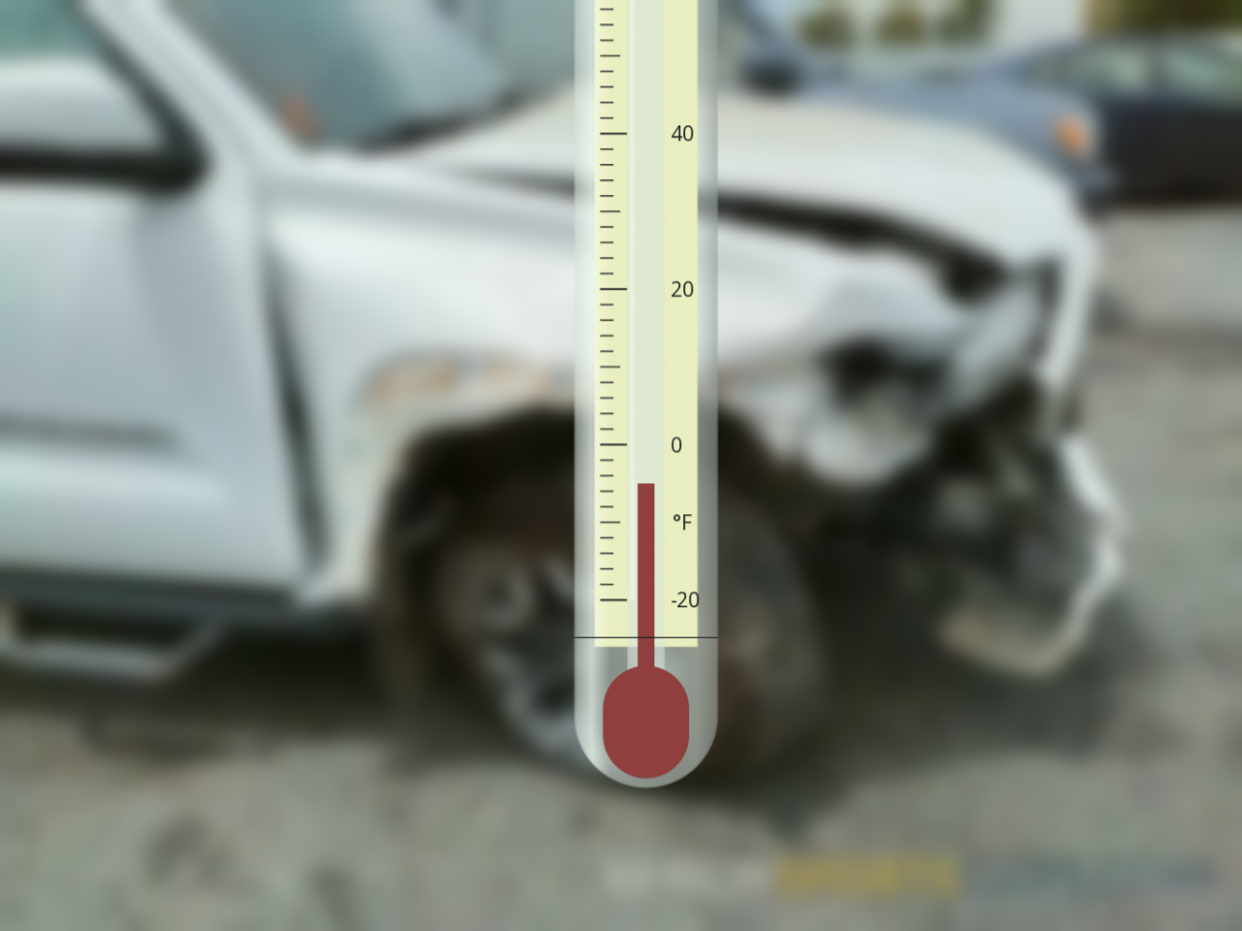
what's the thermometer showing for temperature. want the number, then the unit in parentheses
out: -5 (°F)
